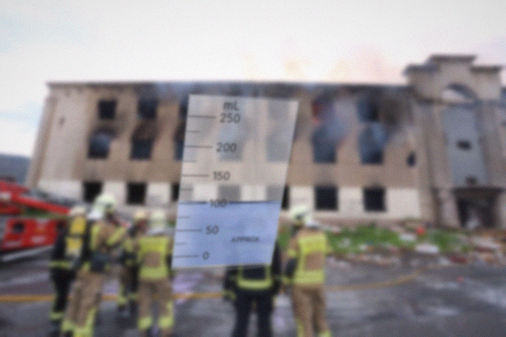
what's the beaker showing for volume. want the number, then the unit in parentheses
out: 100 (mL)
